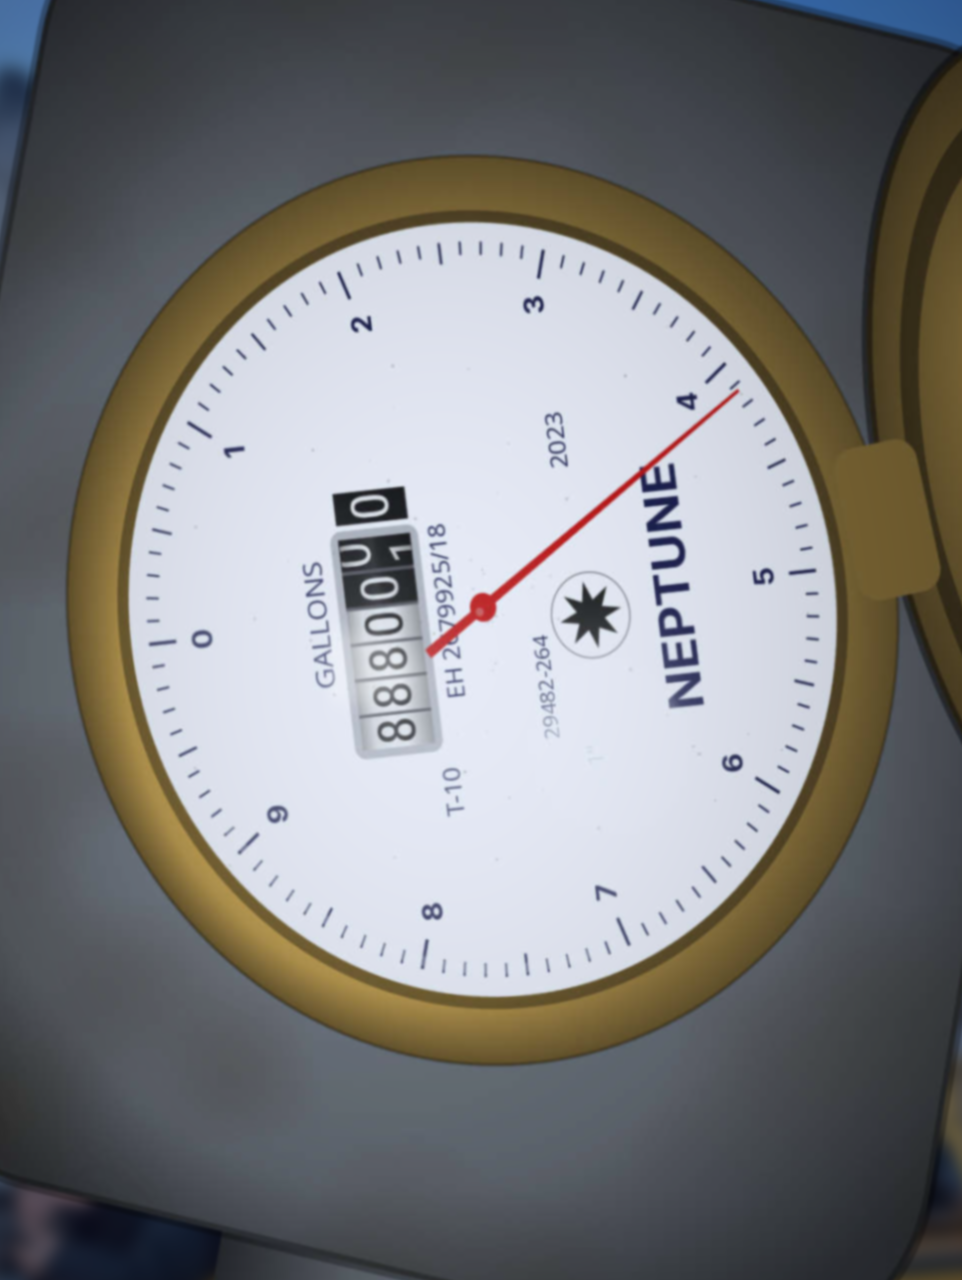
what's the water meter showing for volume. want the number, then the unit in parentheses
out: 8880004.1 (gal)
